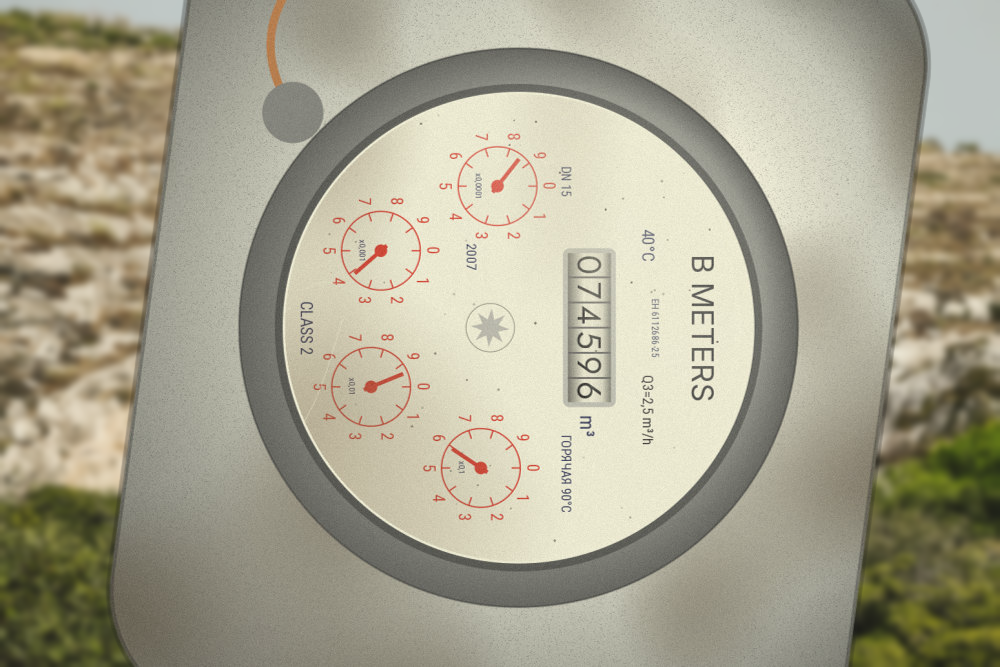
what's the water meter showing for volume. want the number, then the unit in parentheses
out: 74596.5938 (m³)
